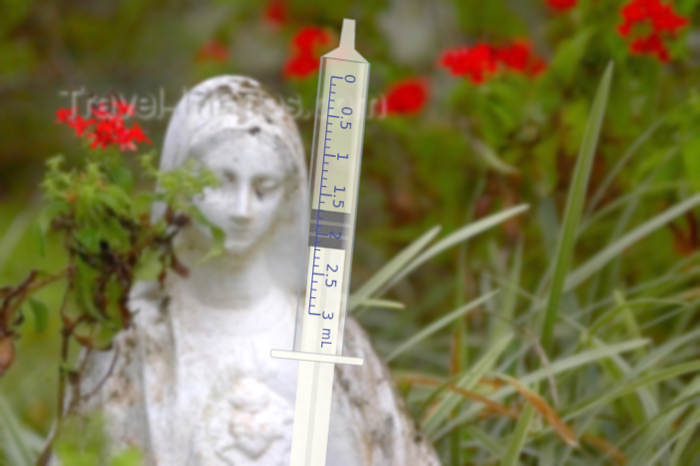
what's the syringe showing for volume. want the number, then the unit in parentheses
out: 1.7 (mL)
